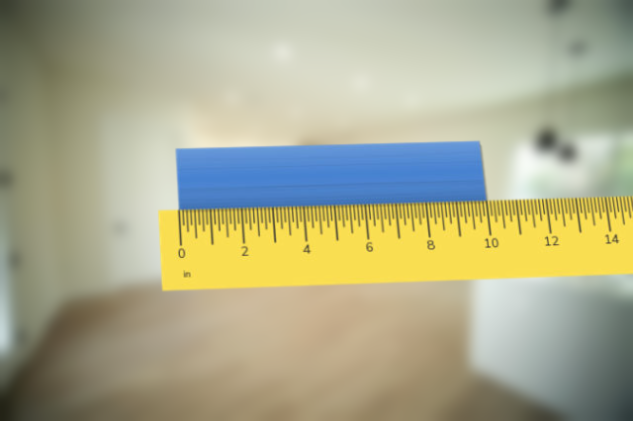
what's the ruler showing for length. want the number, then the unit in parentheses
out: 10 (in)
